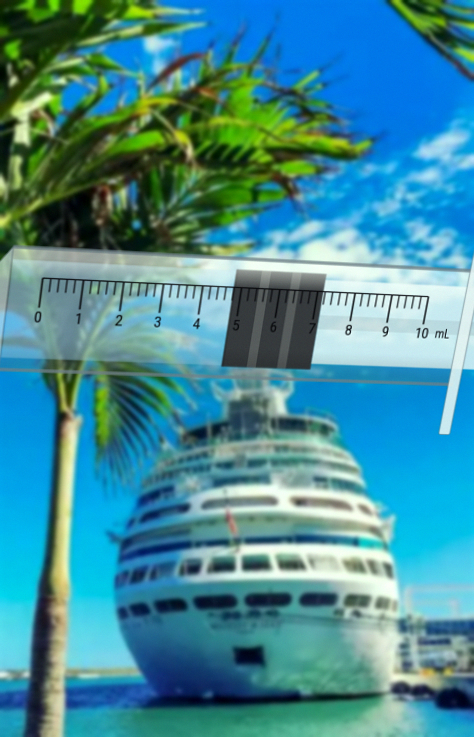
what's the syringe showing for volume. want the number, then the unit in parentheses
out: 4.8 (mL)
